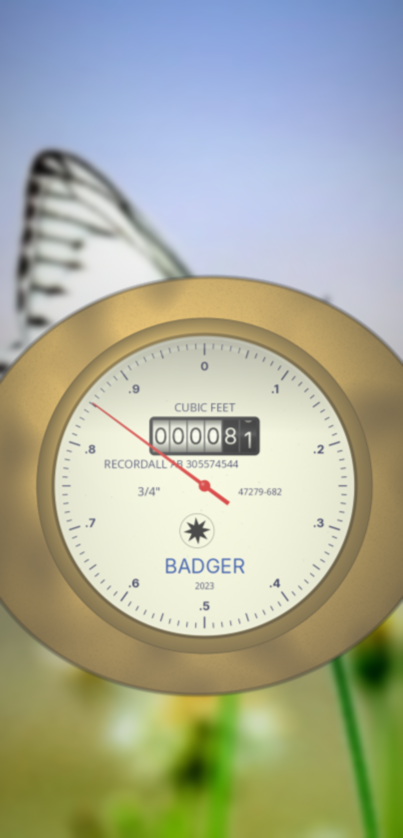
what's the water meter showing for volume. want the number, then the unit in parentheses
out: 80.85 (ft³)
